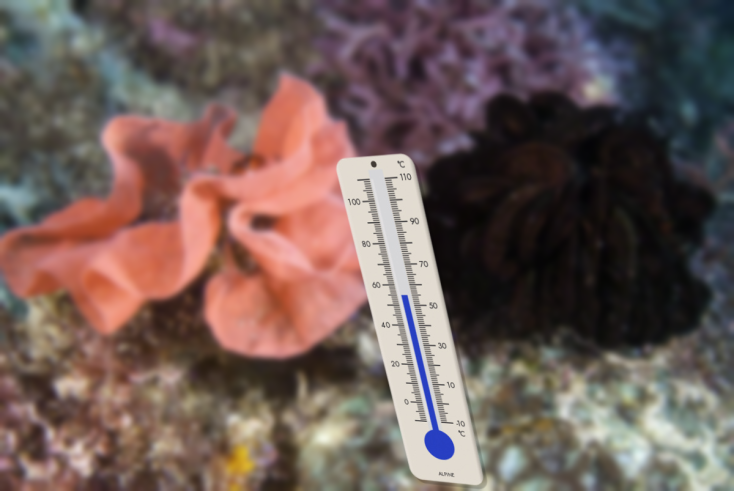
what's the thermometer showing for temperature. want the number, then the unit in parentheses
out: 55 (°C)
